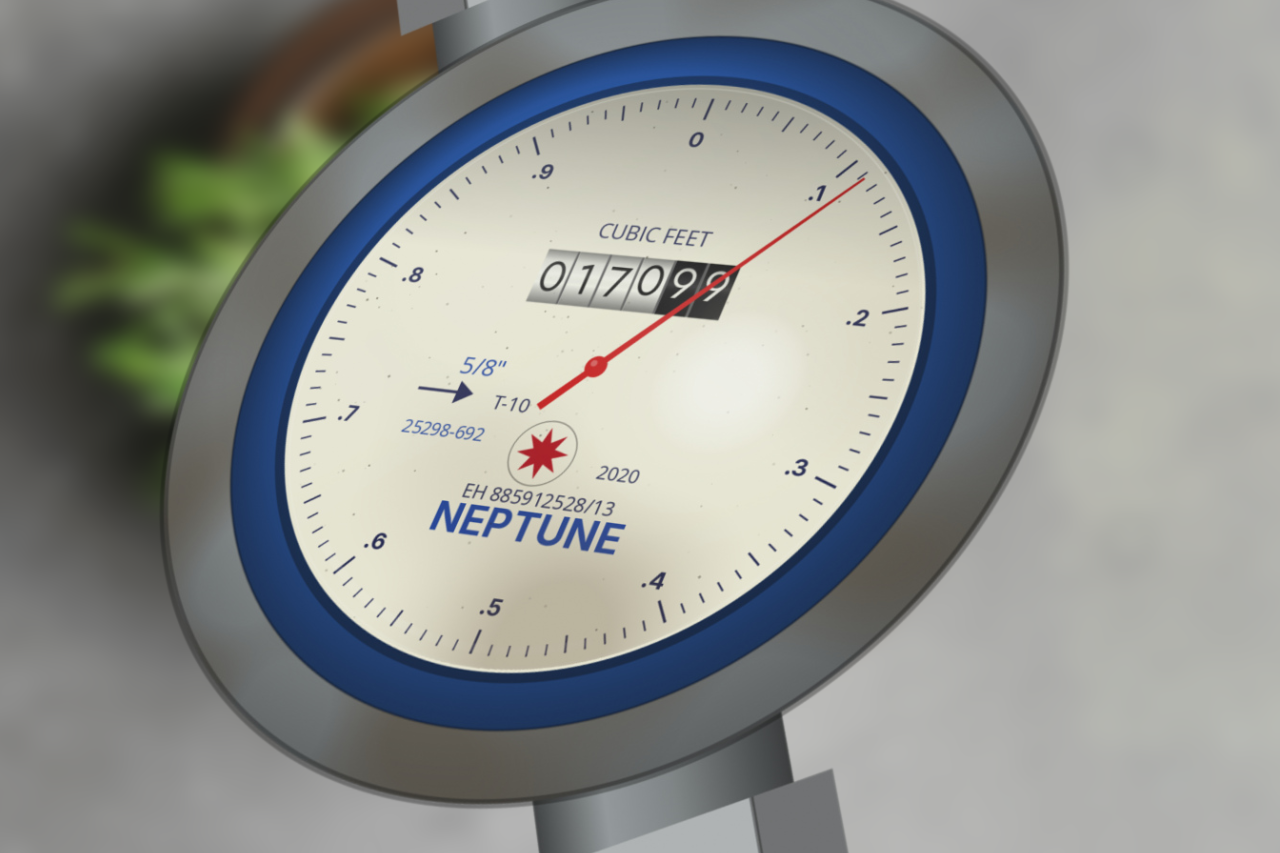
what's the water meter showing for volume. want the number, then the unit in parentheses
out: 17099.11 (ft³)
